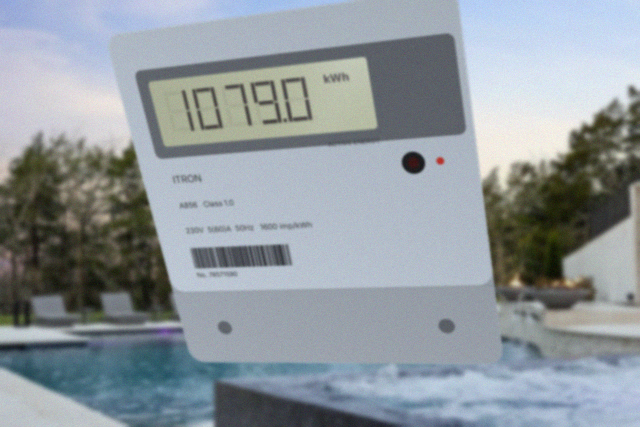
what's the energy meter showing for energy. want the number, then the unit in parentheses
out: 1079.0 (kWh)
